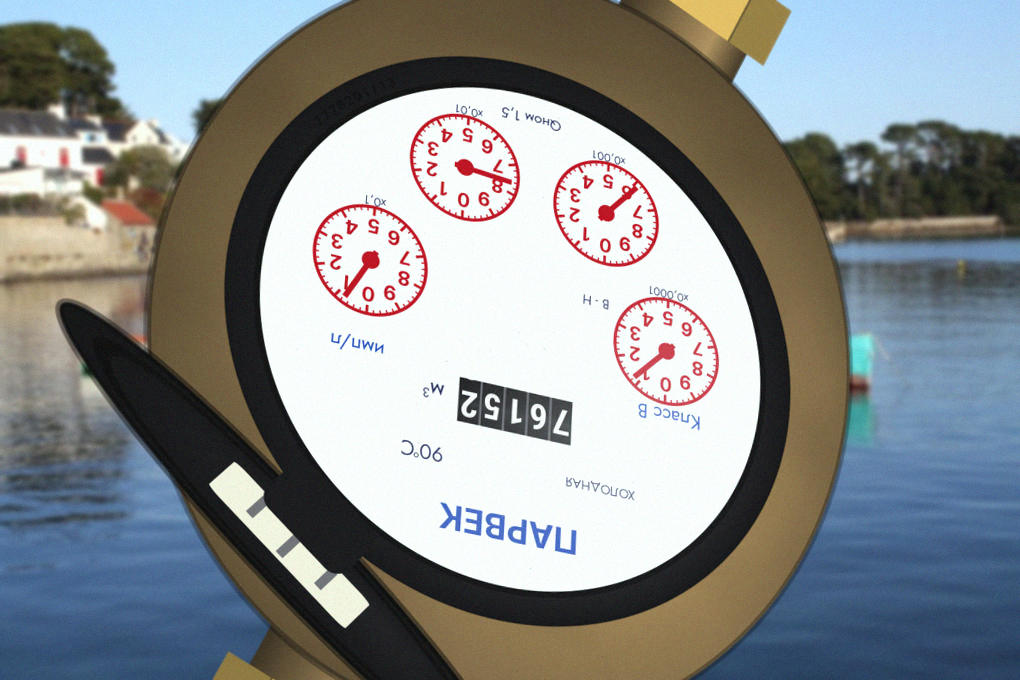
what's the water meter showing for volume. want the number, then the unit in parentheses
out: 76152.0761 (m³)
